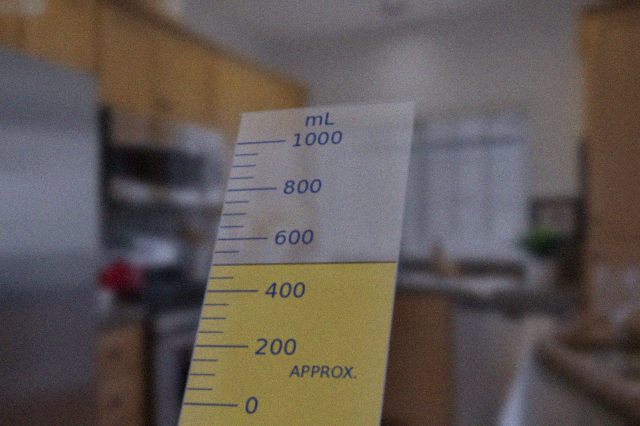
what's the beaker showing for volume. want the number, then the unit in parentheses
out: 500 (mL)
